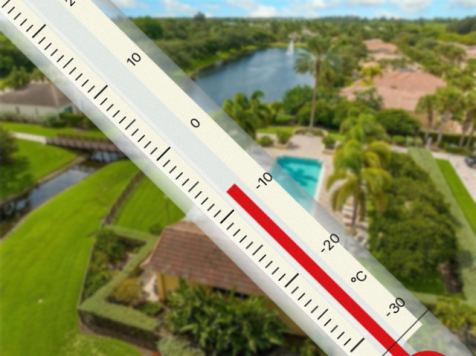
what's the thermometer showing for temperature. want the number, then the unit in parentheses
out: -8 (°C)
